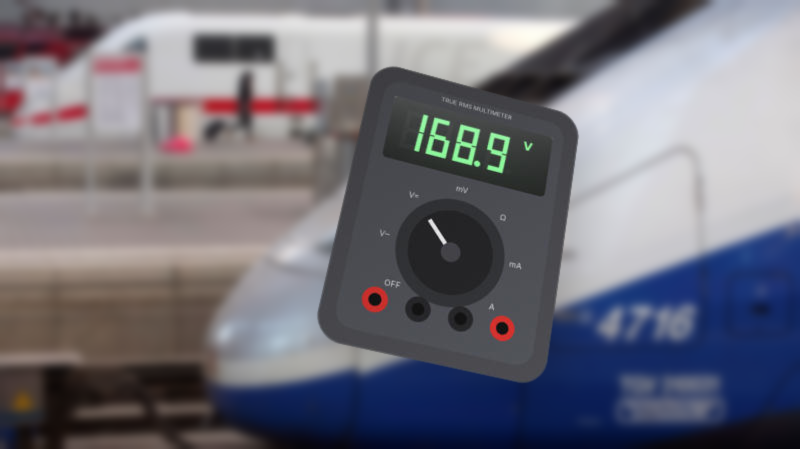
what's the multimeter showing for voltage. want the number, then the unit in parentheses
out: 168.9 (V)
